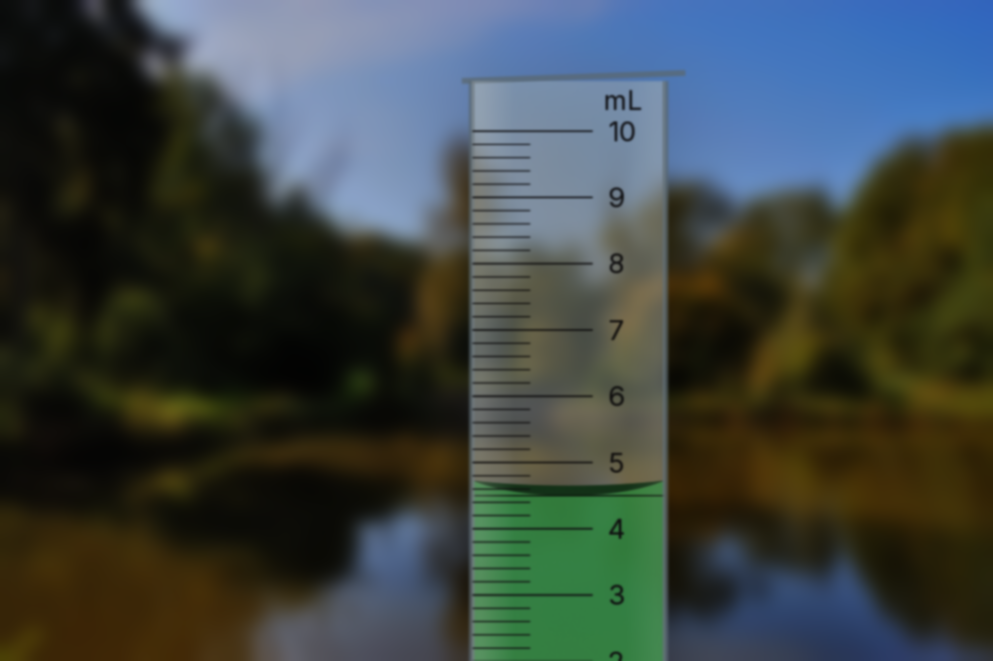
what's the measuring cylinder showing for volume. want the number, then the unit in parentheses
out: 4.5 (mL)
